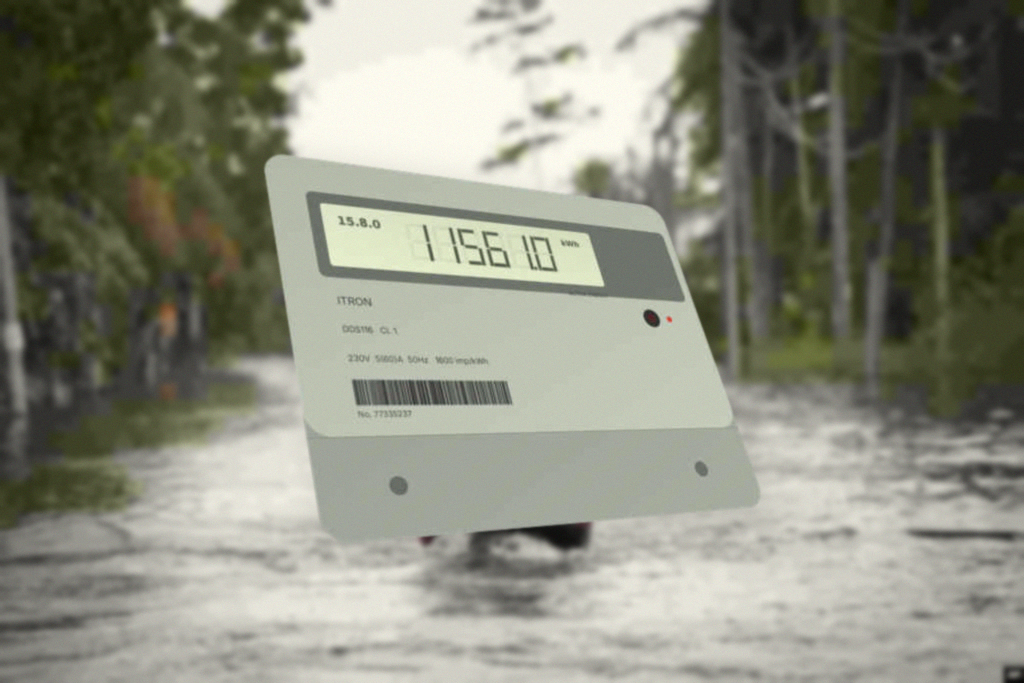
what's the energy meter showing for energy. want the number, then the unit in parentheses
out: 11561.0 (kWh)
